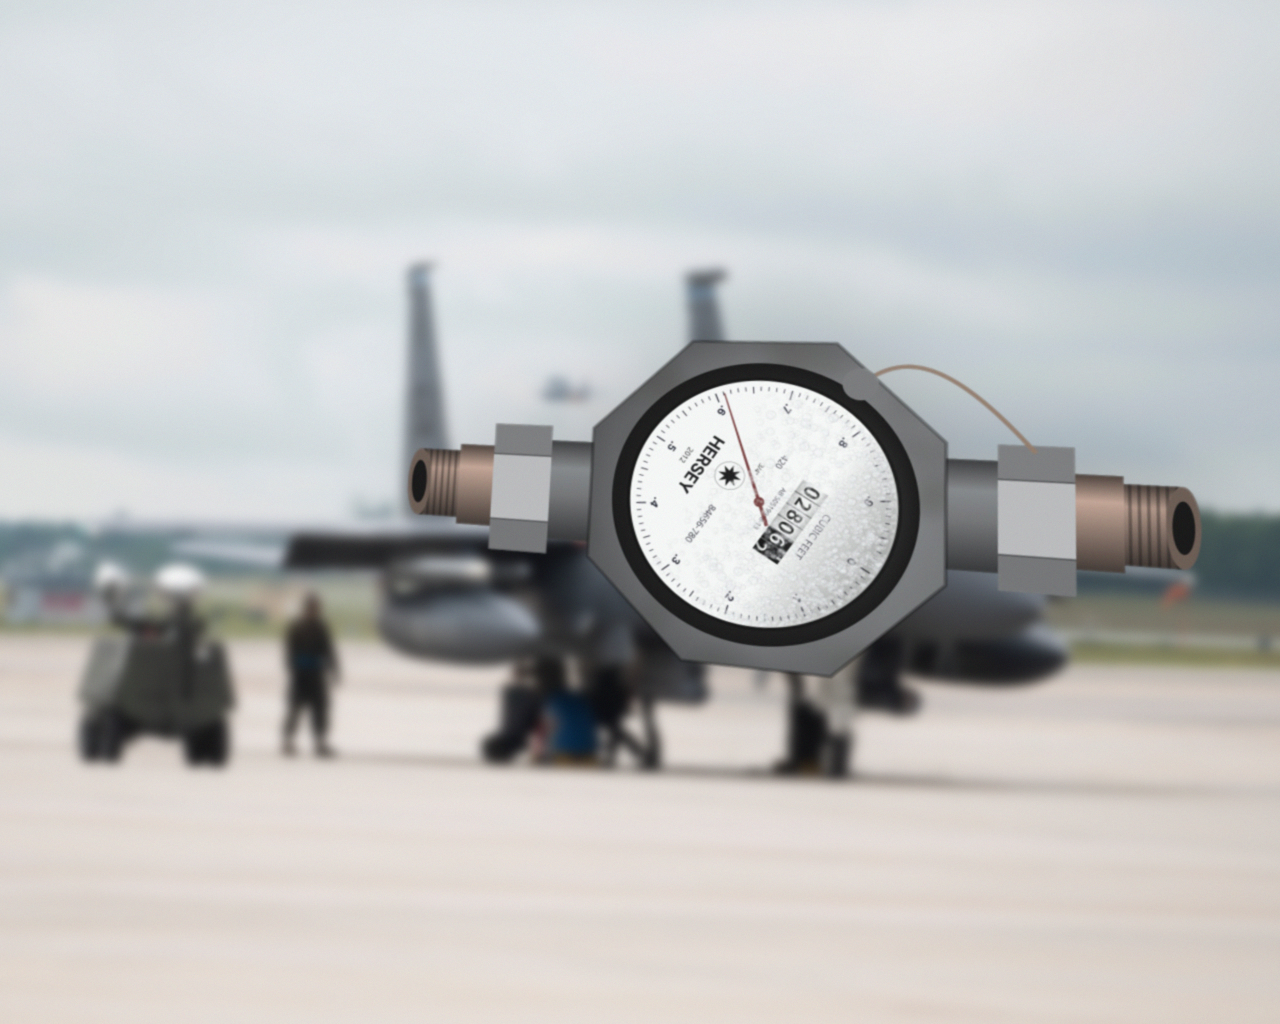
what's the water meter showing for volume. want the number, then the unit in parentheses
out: 28061.61 (ft³)
